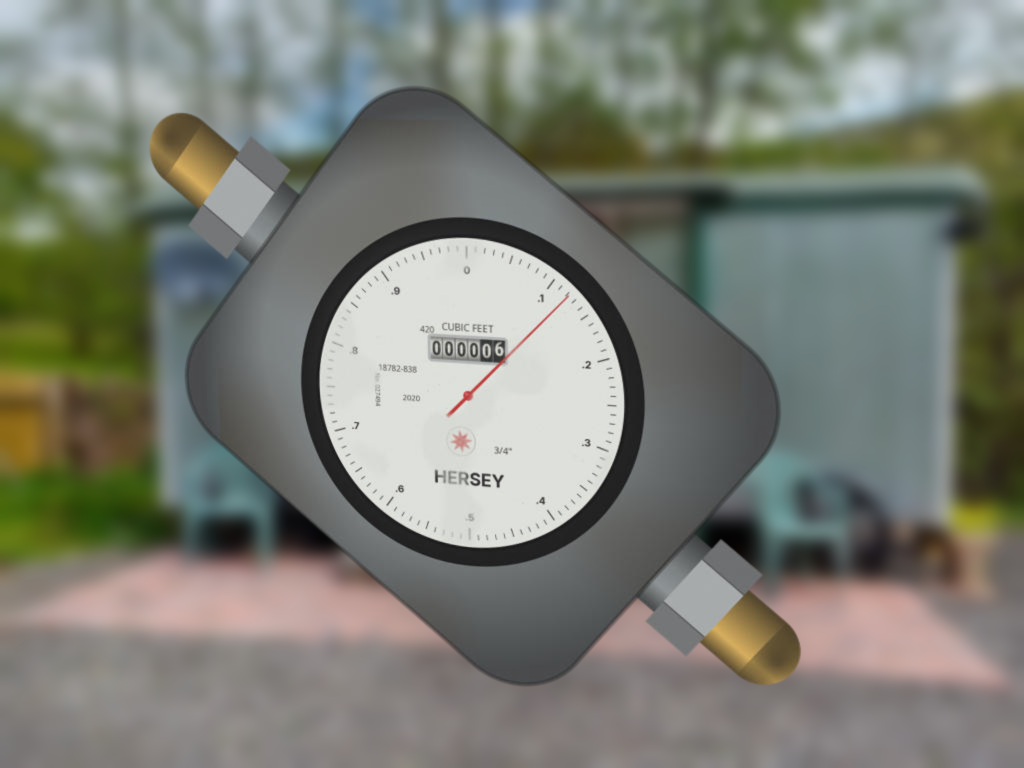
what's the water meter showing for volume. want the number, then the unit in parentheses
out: 6.12 (ft³)
